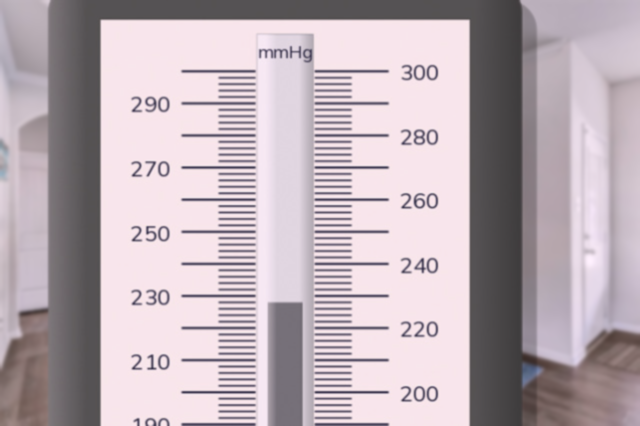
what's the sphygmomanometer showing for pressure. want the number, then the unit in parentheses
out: 228 (mmHg)
